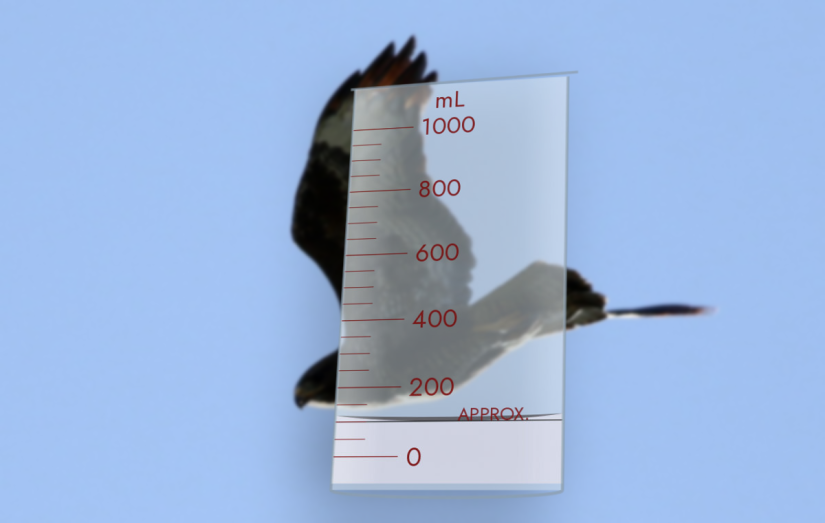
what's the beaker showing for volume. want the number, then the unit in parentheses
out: 100 (mL)
